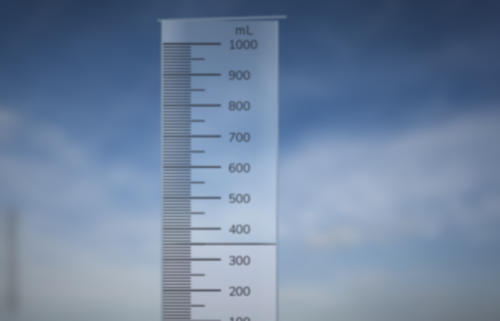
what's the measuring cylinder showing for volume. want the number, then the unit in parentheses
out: 350 (mL)
